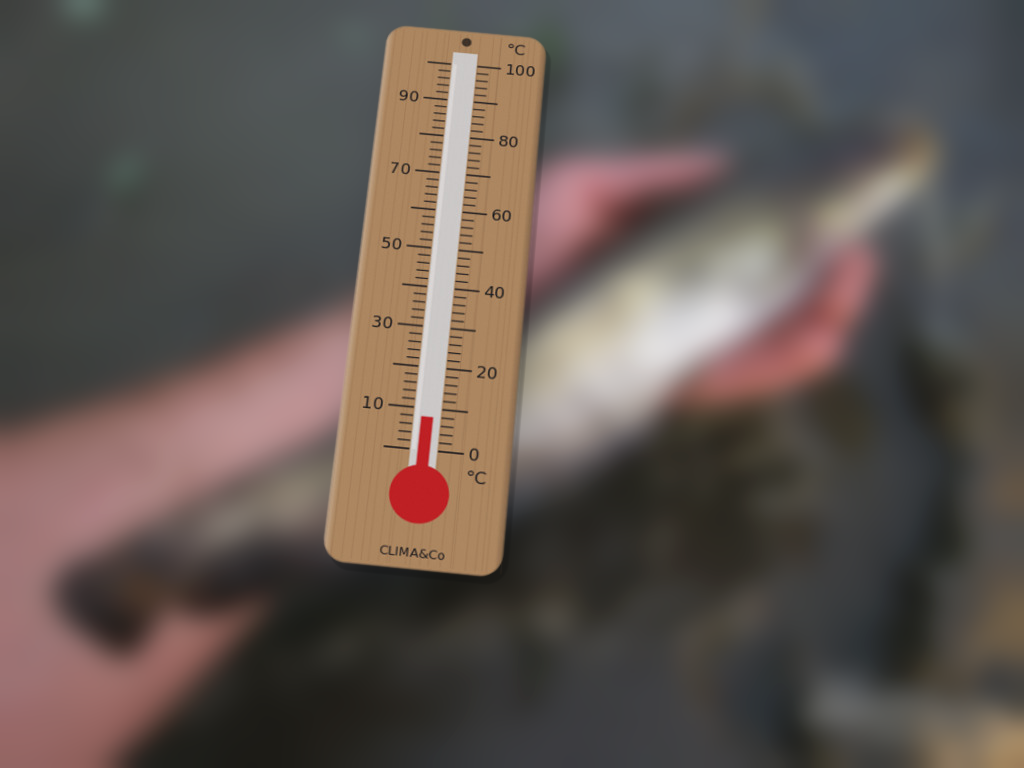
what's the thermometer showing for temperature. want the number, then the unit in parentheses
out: 8 (°C)
